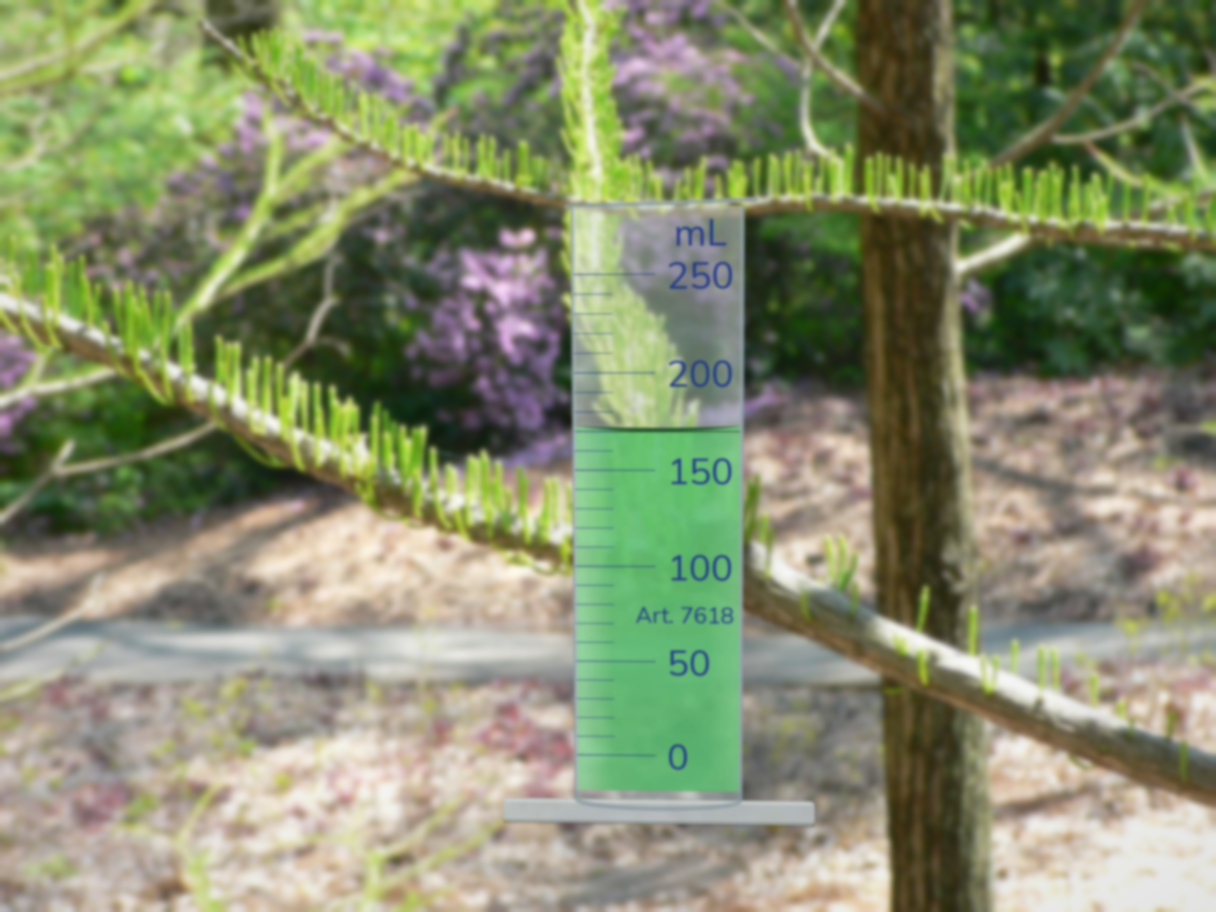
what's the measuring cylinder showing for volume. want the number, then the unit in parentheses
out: 170 (mL)
